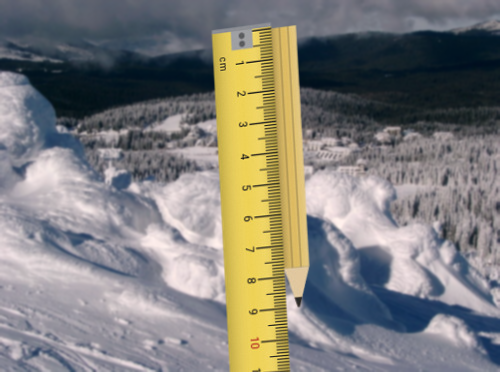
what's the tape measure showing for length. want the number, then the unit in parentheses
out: 9 (cm)
